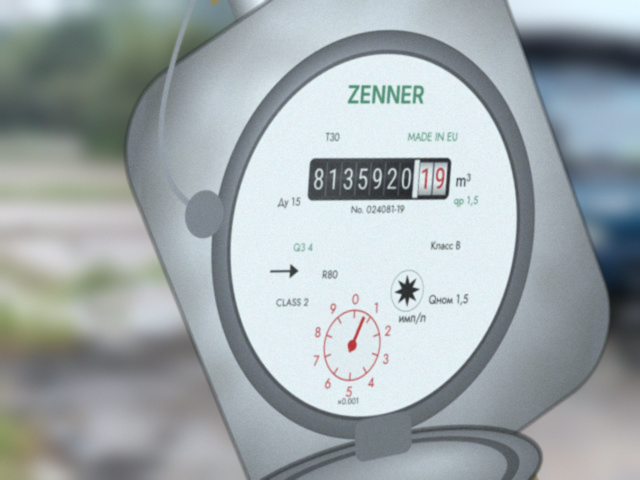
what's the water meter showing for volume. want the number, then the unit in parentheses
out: 8135920.190 (m³)
